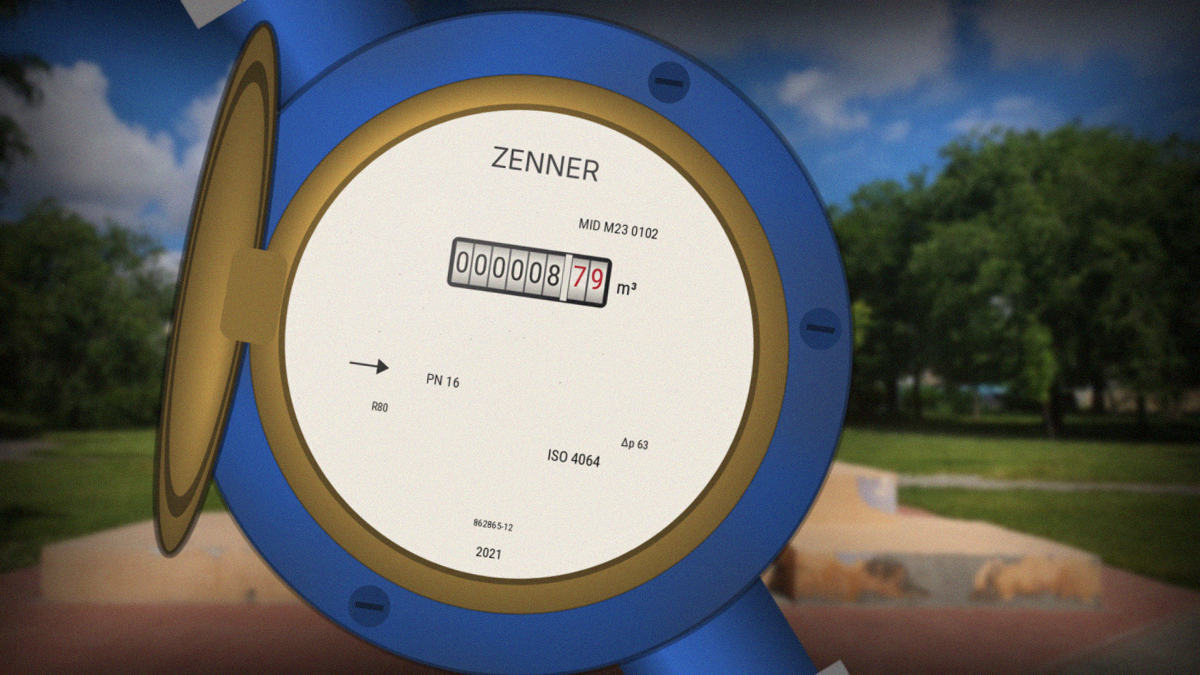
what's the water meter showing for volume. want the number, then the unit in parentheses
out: 8.79 (m³)
